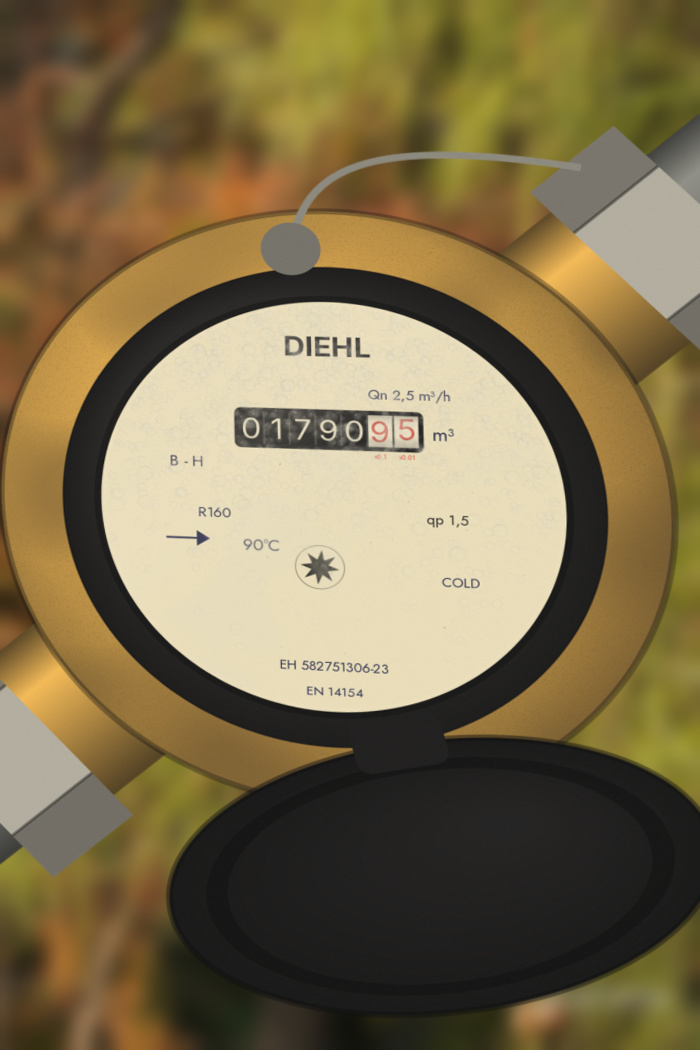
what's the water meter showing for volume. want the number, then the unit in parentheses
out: 1790.95 (m³)
